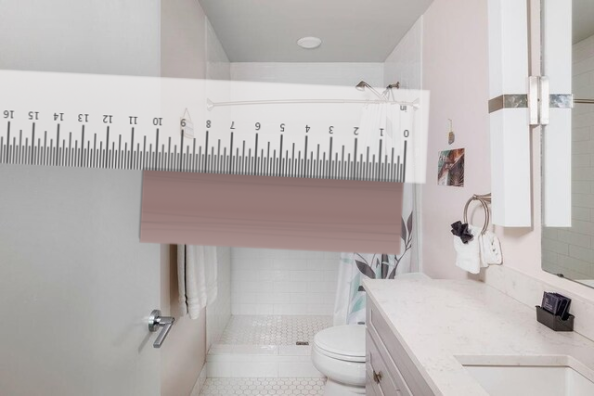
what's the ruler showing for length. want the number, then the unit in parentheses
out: 10.5 (in)
